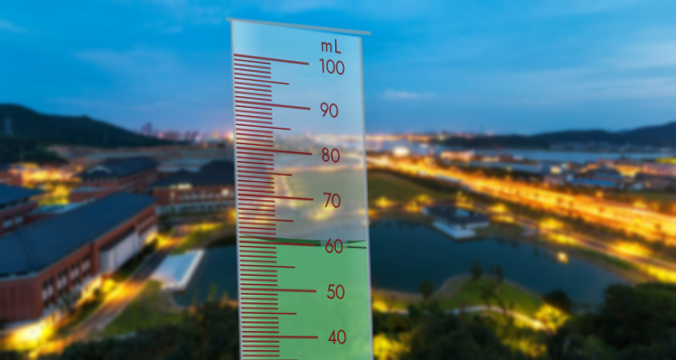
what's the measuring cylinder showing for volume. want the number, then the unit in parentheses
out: 60 (mL)
